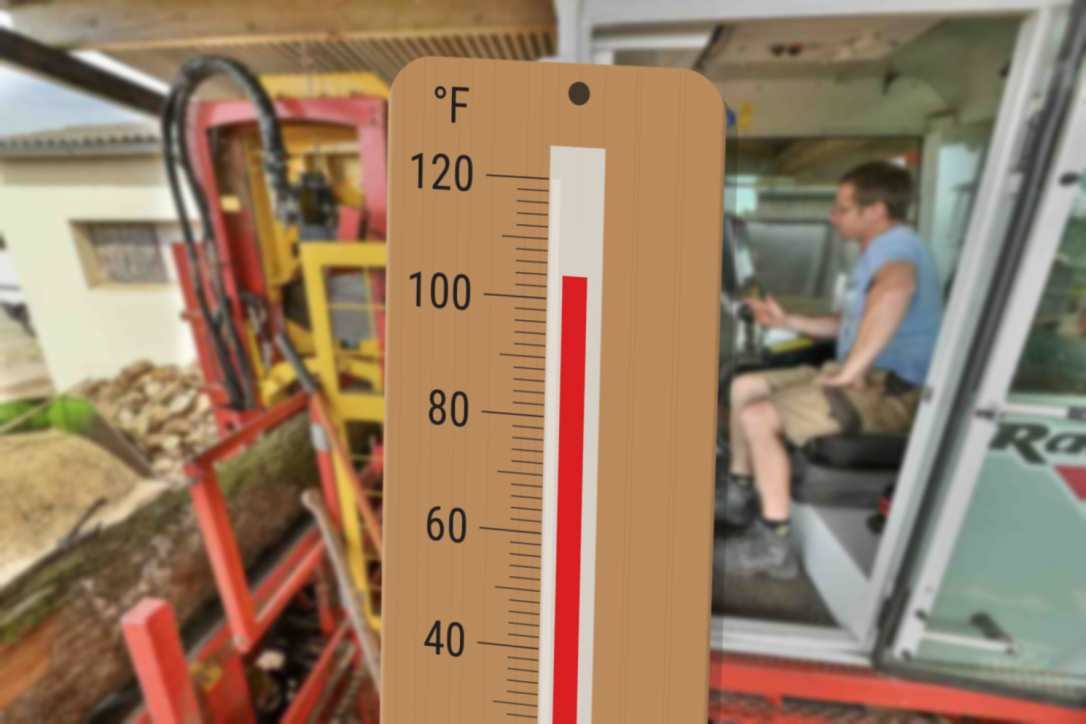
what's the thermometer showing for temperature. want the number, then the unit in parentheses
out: 104 (°F)
